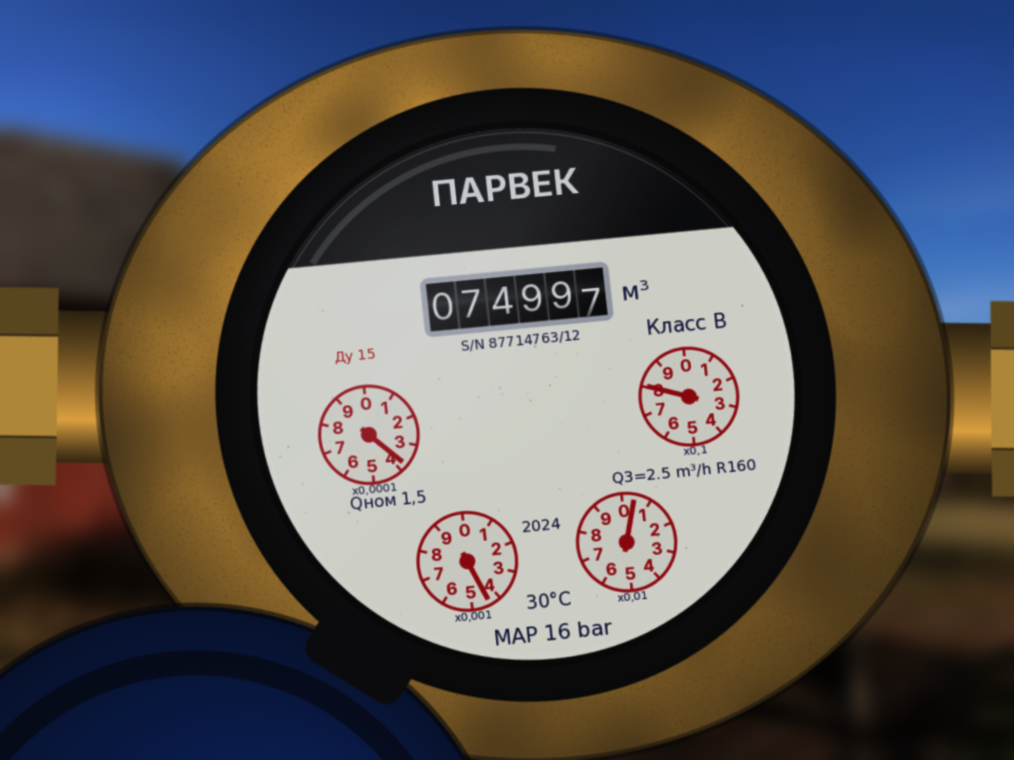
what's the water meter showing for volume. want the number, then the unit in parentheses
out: 74996.8043 (m³)
